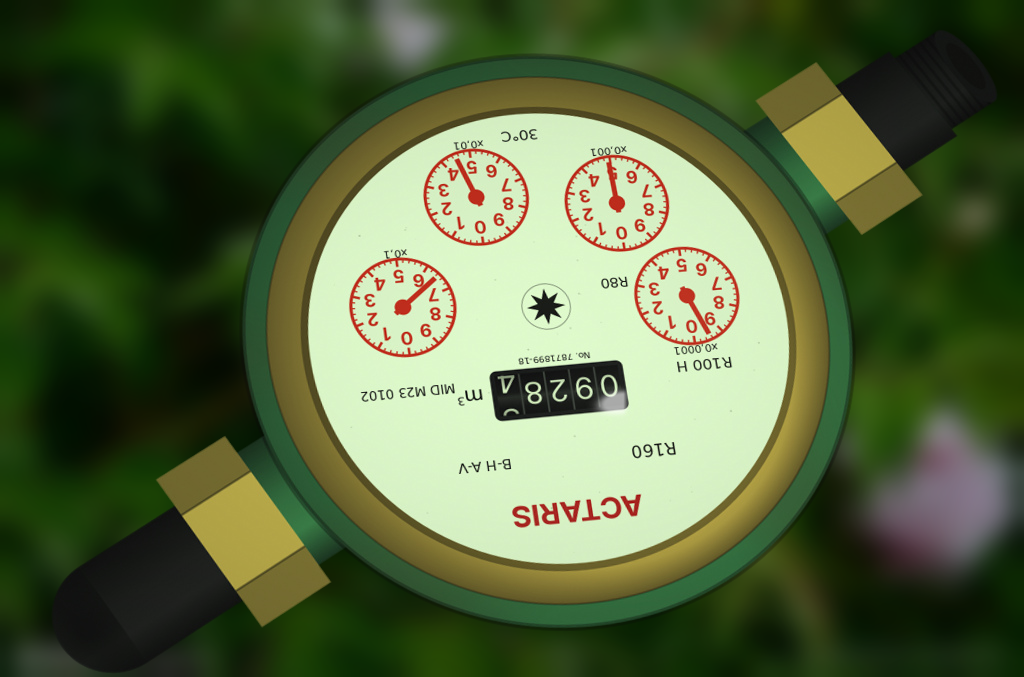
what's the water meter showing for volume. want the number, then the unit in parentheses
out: 9283.6449 (m³)
